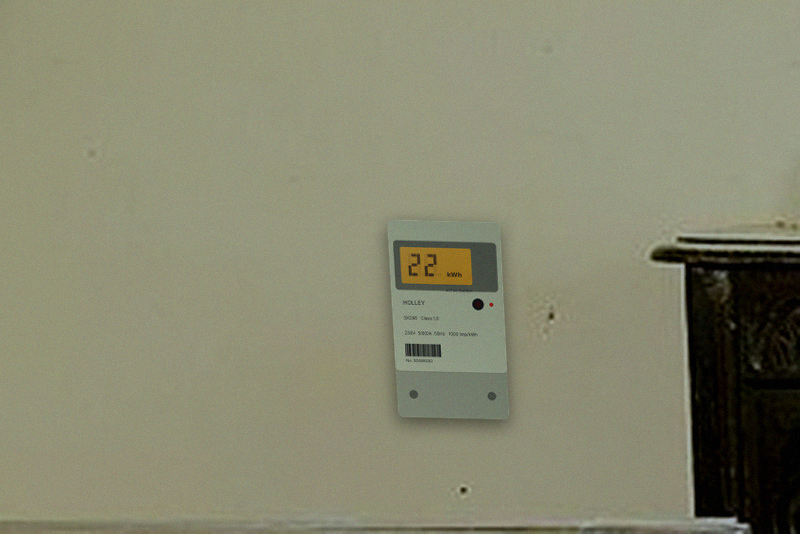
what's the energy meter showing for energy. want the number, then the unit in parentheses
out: 22 (kWh)
